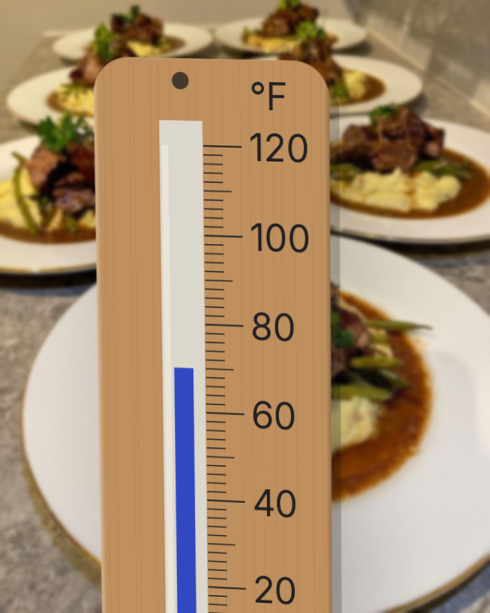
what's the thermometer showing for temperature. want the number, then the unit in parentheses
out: 70 (°F)
